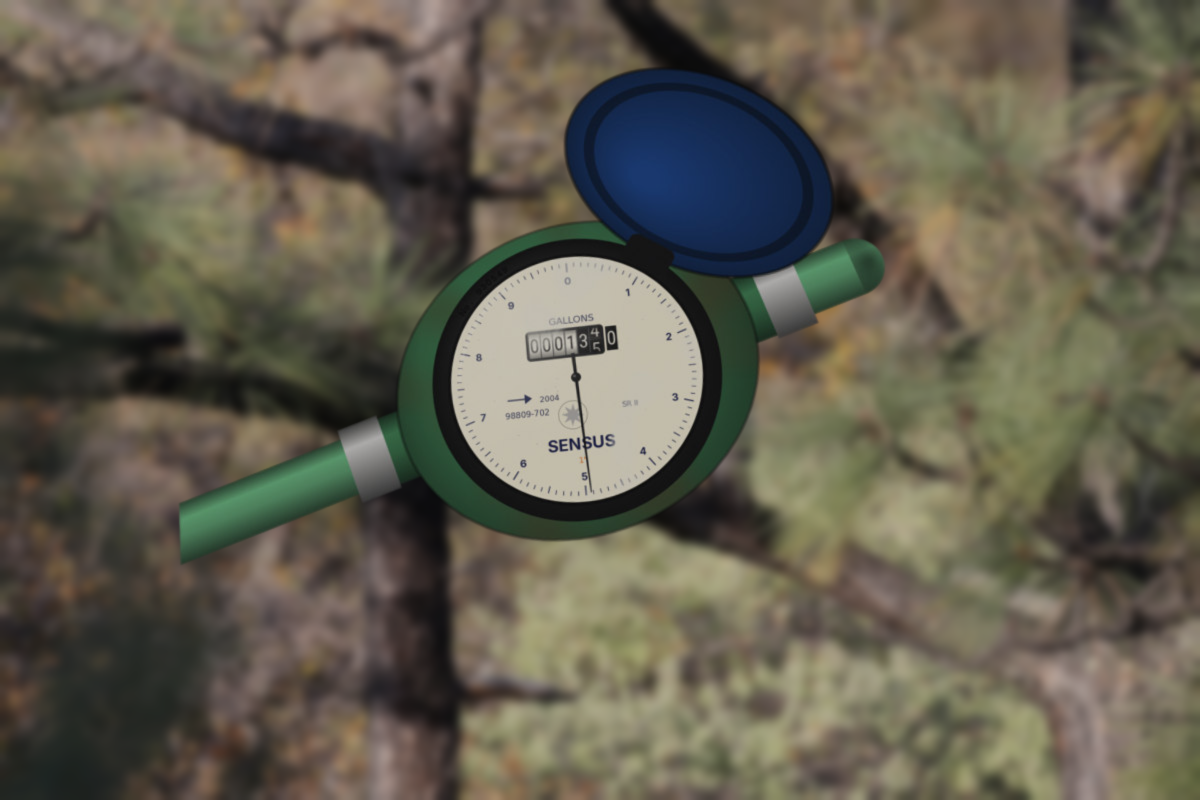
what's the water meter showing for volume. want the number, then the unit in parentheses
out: 1344.9 (gal)
